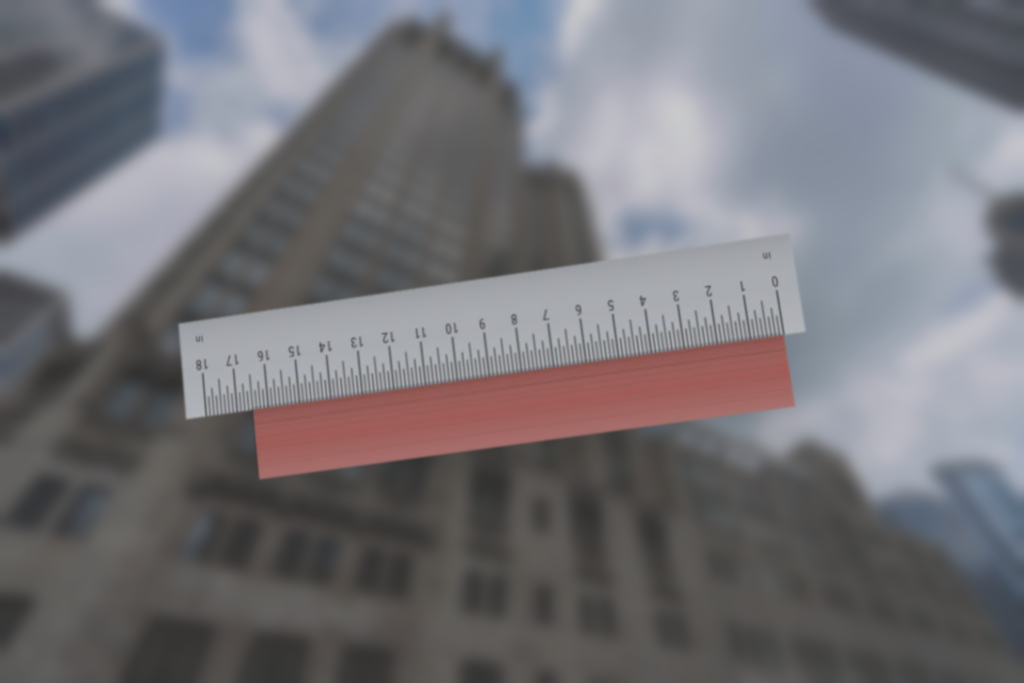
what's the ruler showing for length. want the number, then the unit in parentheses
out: 16.5 (in)
